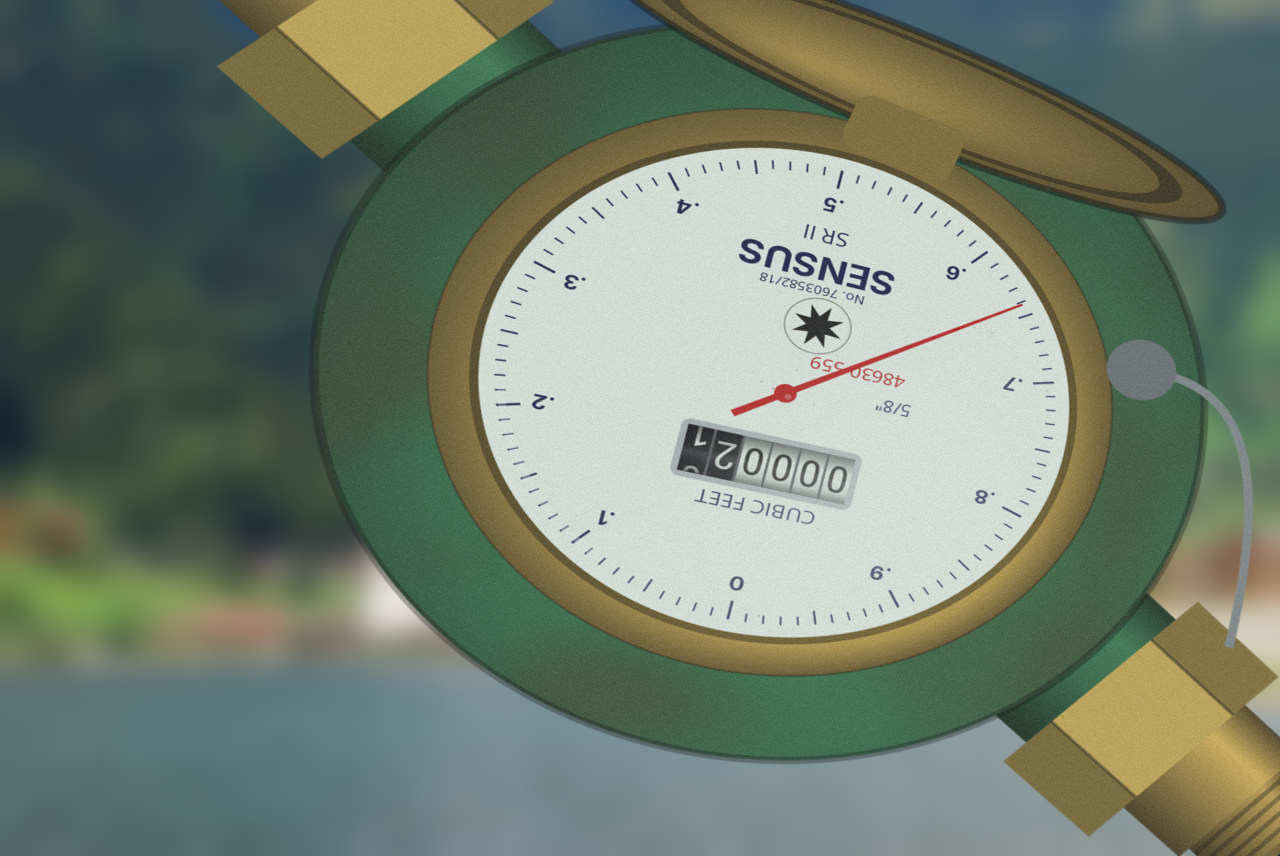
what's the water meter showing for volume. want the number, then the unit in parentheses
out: 20.64 (ft³)
